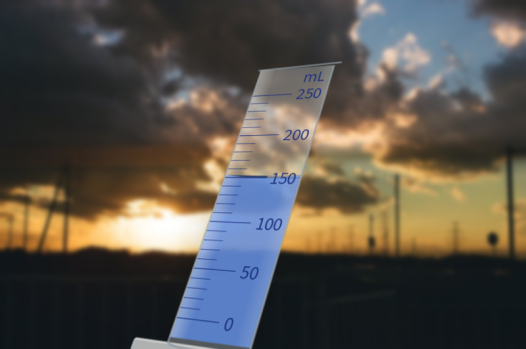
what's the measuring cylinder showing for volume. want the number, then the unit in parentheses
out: 150 (mL)
